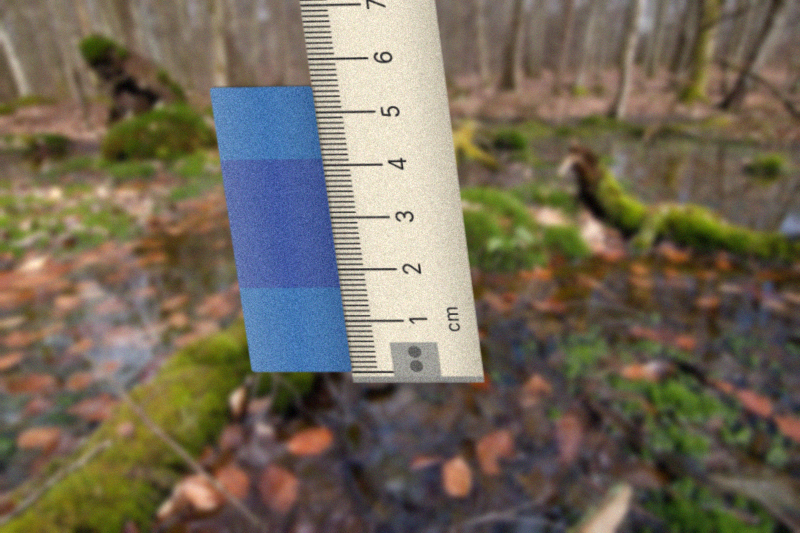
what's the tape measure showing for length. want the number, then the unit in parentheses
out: 5.5 (cm)
